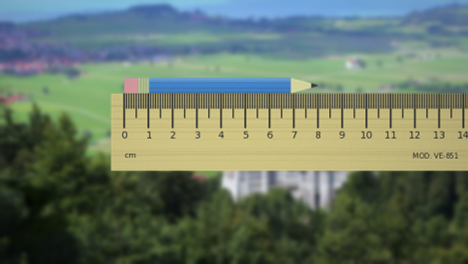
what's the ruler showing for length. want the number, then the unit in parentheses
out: 8 (cm)
